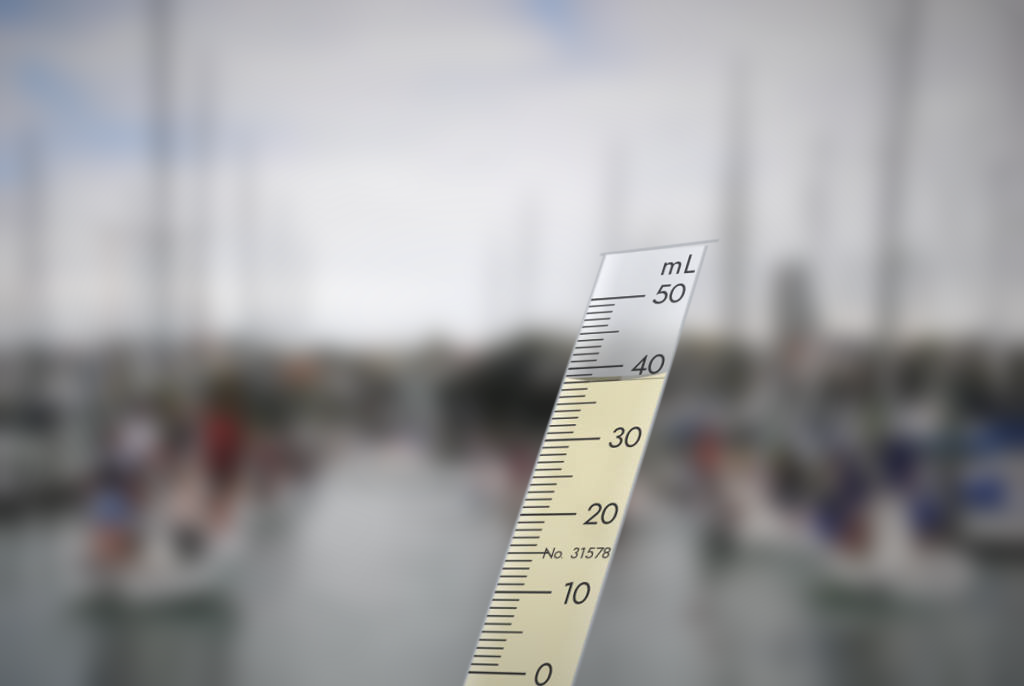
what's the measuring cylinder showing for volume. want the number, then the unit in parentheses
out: 38 (mL)
